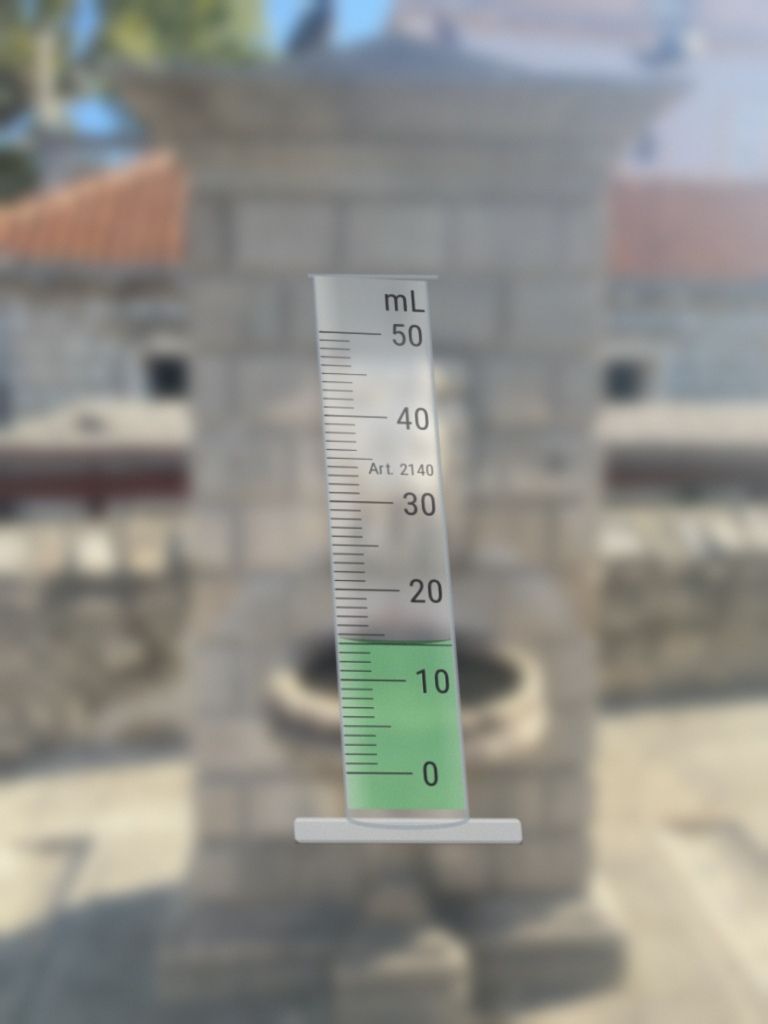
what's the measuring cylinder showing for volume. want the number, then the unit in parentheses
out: 14 (mL)
